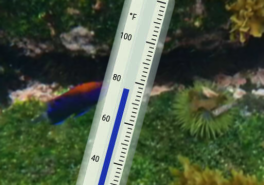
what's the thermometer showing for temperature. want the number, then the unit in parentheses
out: 76 (°F)
